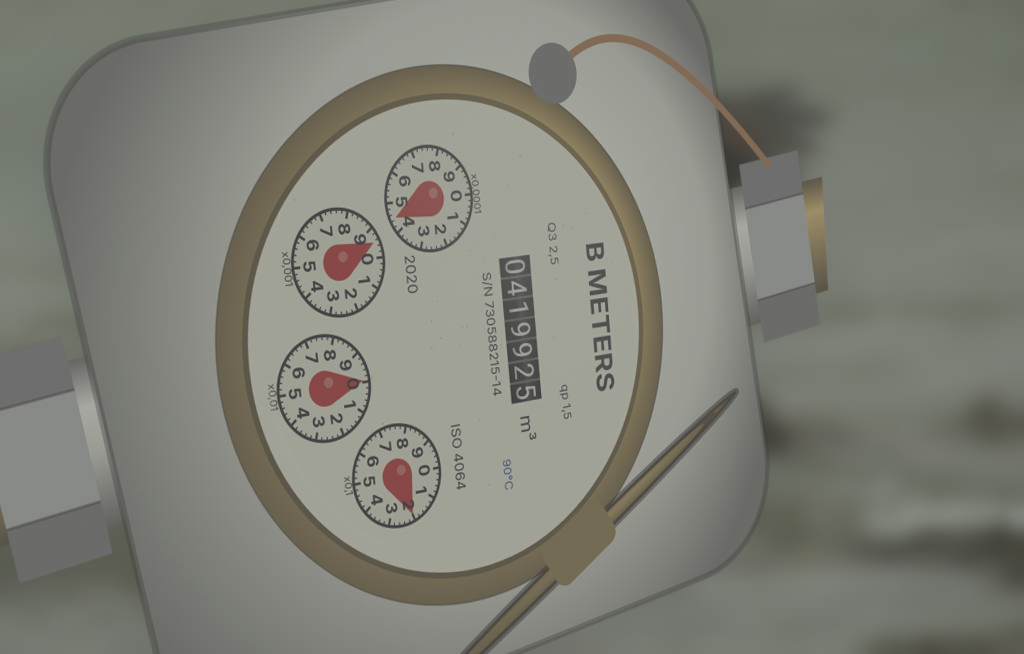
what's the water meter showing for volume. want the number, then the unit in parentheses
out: 419925.1994 (m³)
